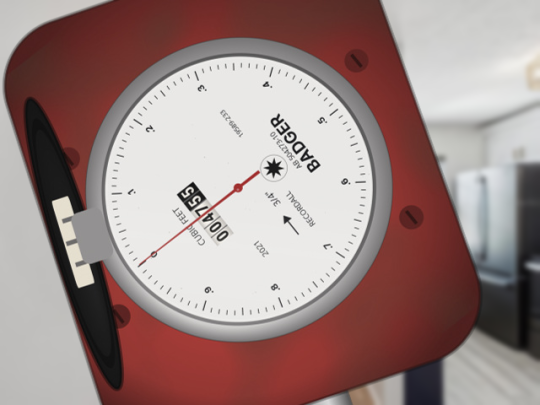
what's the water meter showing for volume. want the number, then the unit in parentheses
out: 4755.00 (ft³)
